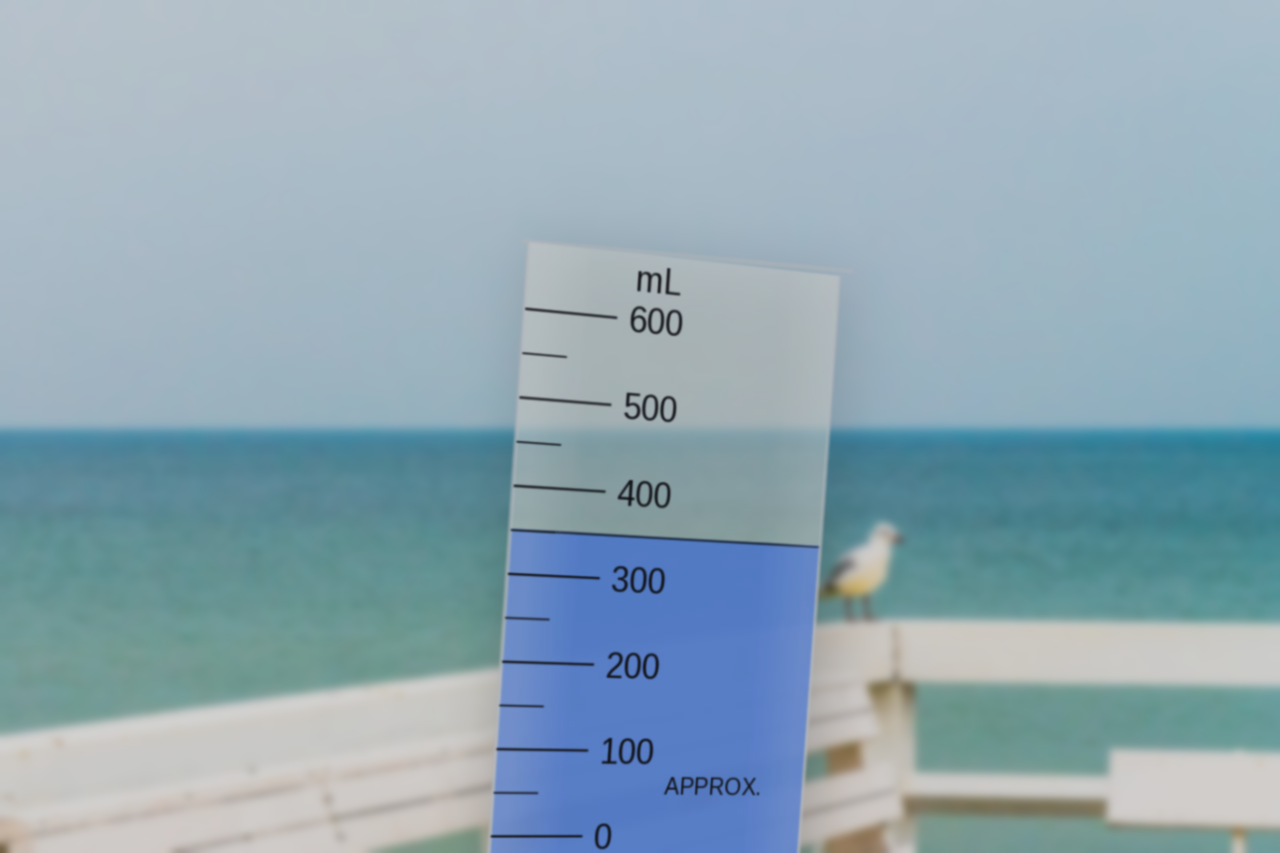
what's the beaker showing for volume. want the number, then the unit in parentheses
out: 350 (mL)
